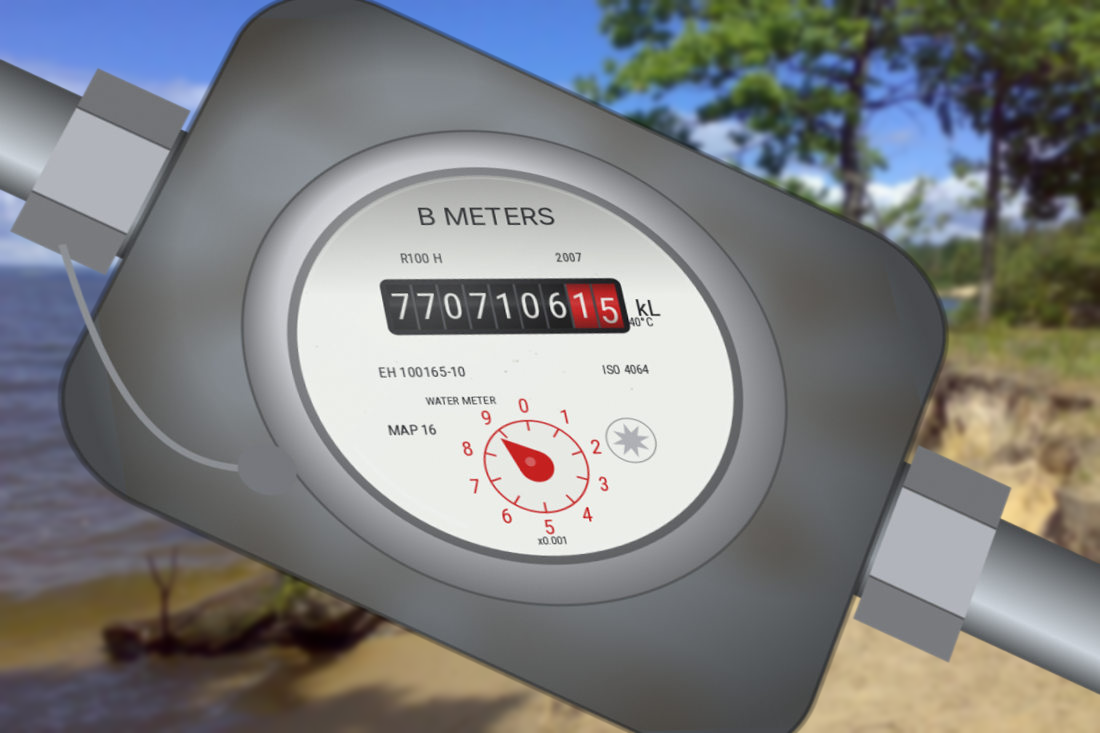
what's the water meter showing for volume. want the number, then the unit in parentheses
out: 7707106.148 (kL)
